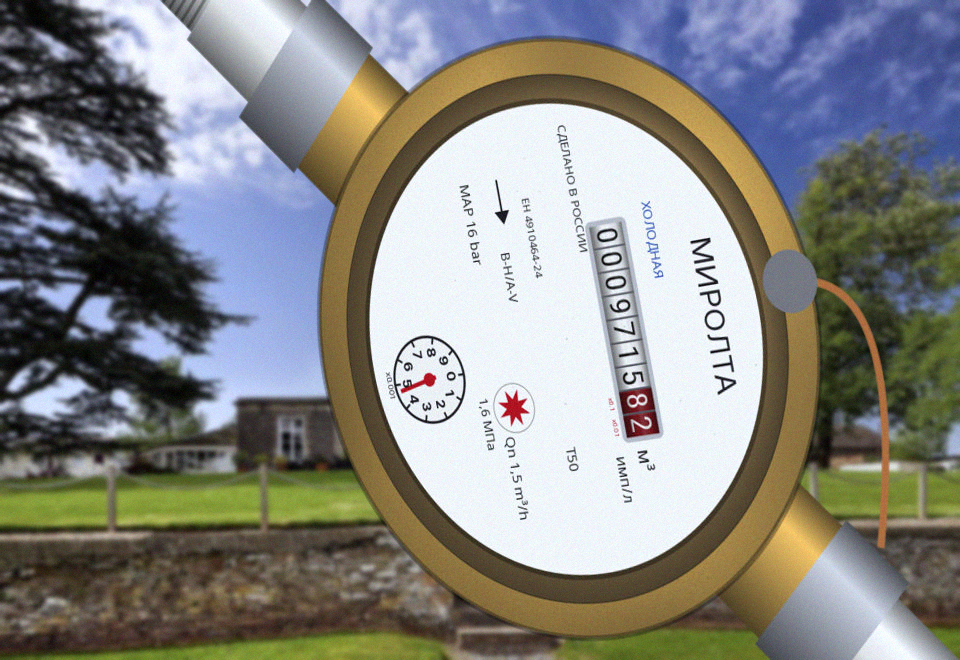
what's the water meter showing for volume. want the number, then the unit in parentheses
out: 9715.824 (m³)
